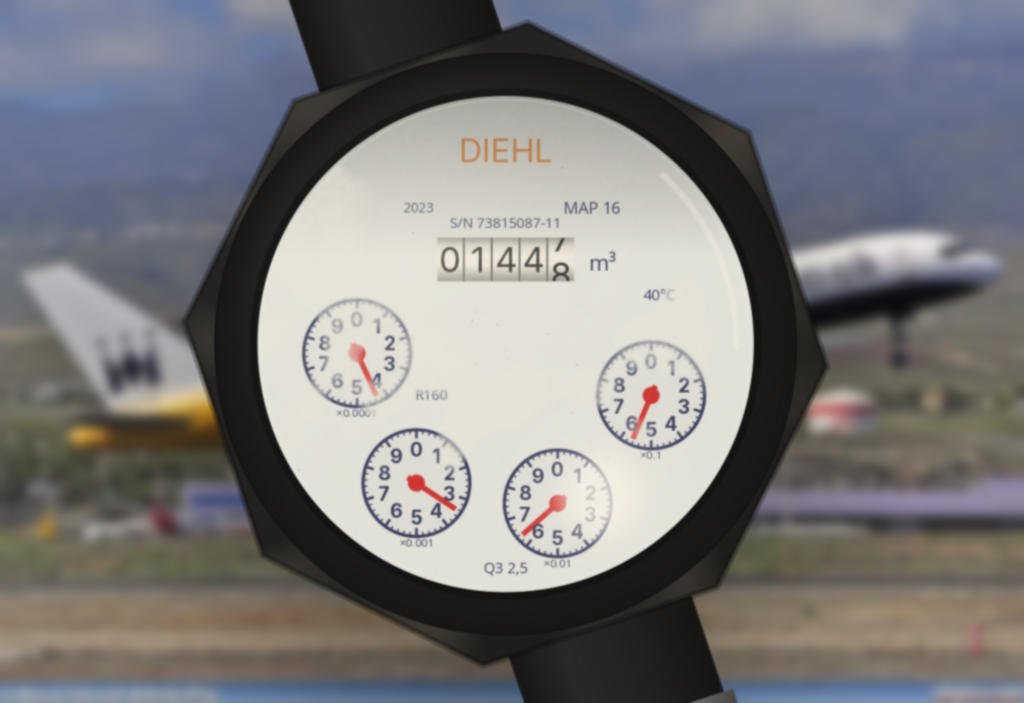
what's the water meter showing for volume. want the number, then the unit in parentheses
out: 1447.5634 (m³)
